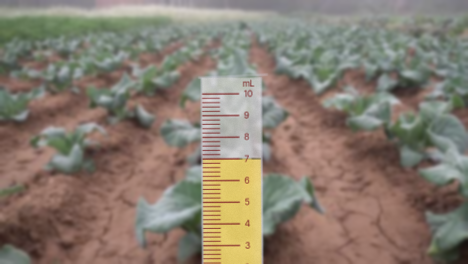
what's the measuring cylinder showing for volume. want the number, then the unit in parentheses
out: 7 (mL)
